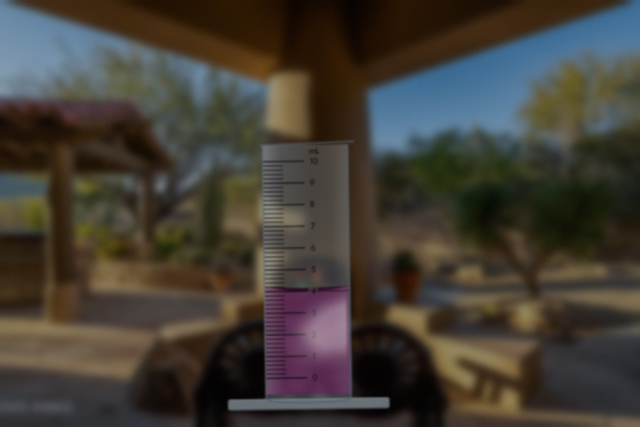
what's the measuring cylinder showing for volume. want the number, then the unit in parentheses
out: 4 (mL)
